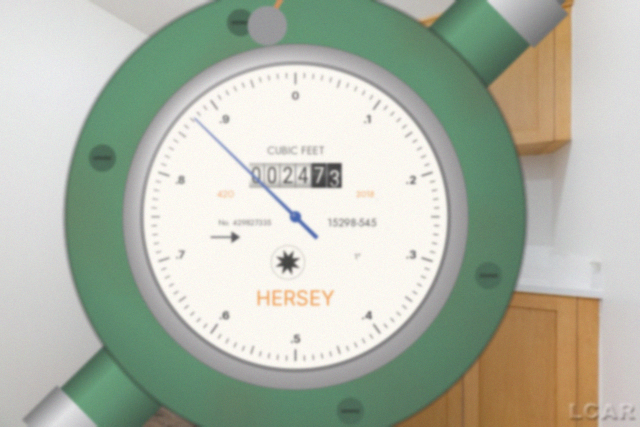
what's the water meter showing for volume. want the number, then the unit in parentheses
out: 2472.87 (ft³)
